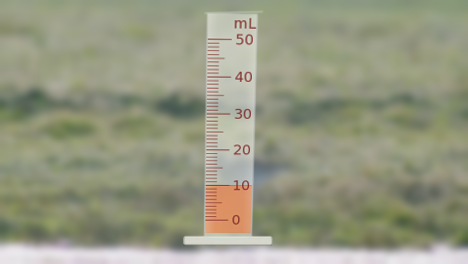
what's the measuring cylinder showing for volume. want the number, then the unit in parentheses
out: 10 (mL)
